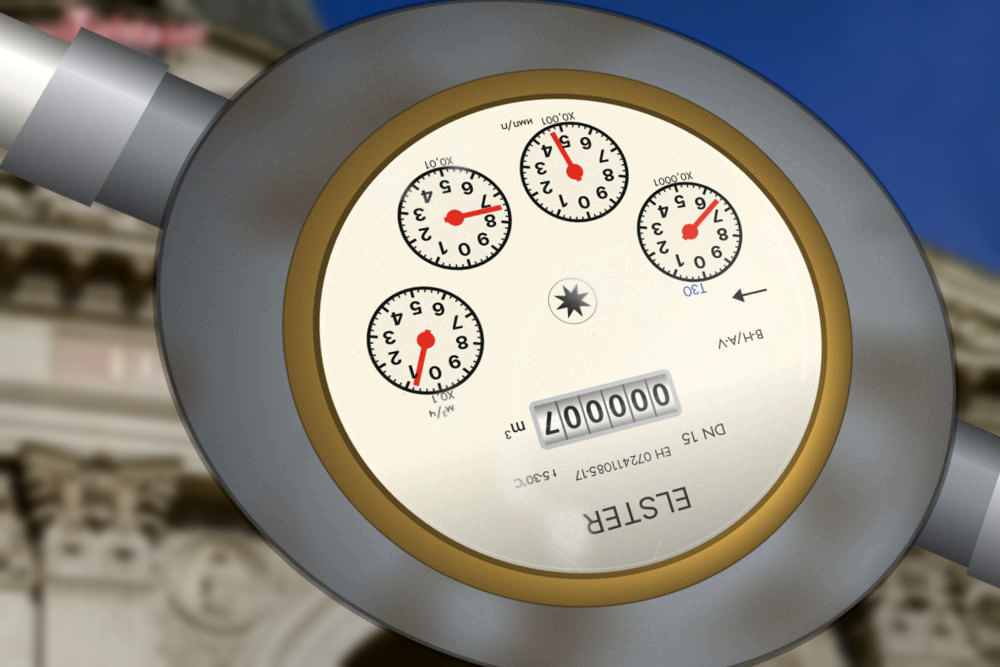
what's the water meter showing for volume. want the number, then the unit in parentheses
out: 7.0746 (m³)
